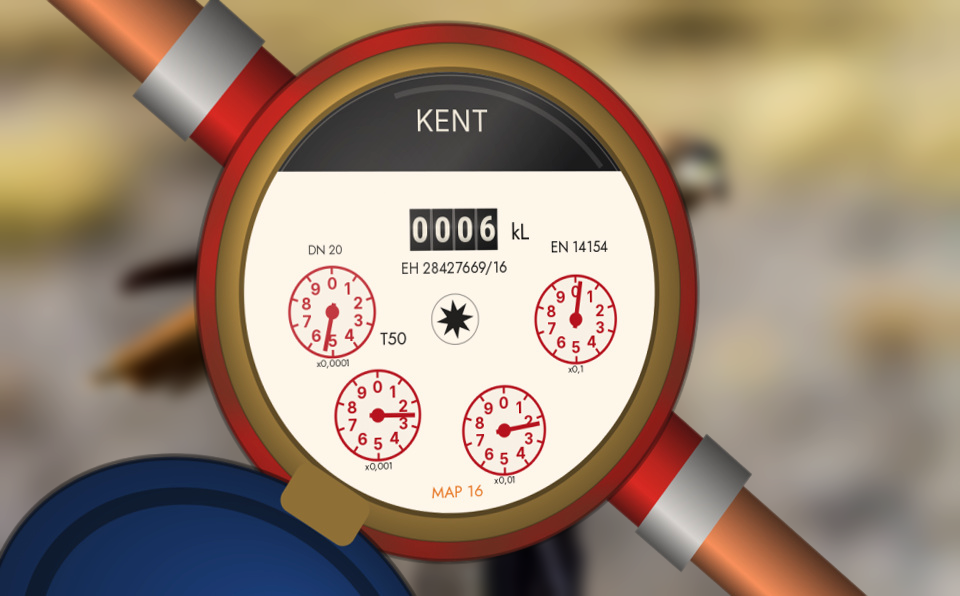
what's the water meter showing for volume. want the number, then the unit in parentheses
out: 6.0225 (kL)
